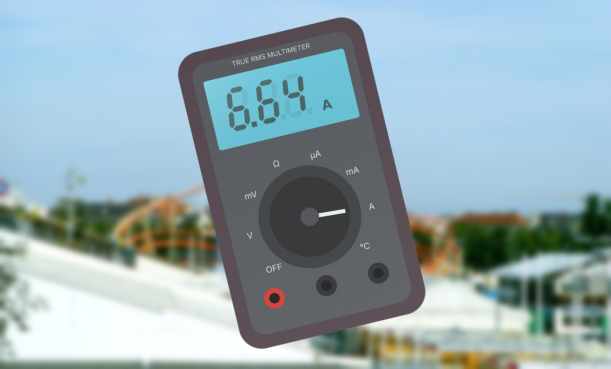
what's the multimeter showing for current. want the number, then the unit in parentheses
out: 6.64 (A)
